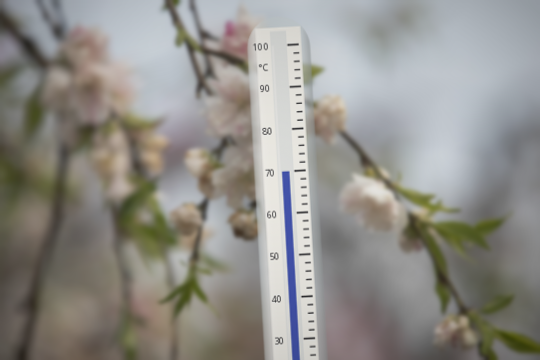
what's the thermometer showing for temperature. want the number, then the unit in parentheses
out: 70 (°C)
